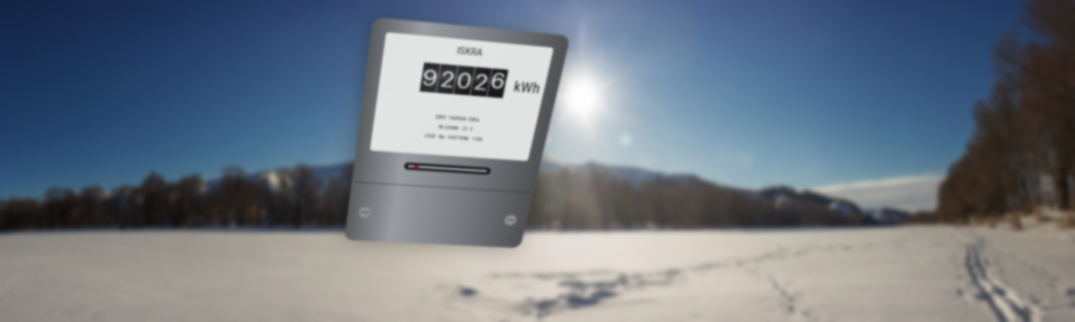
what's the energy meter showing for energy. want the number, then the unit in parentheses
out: 92026 (kWh)
